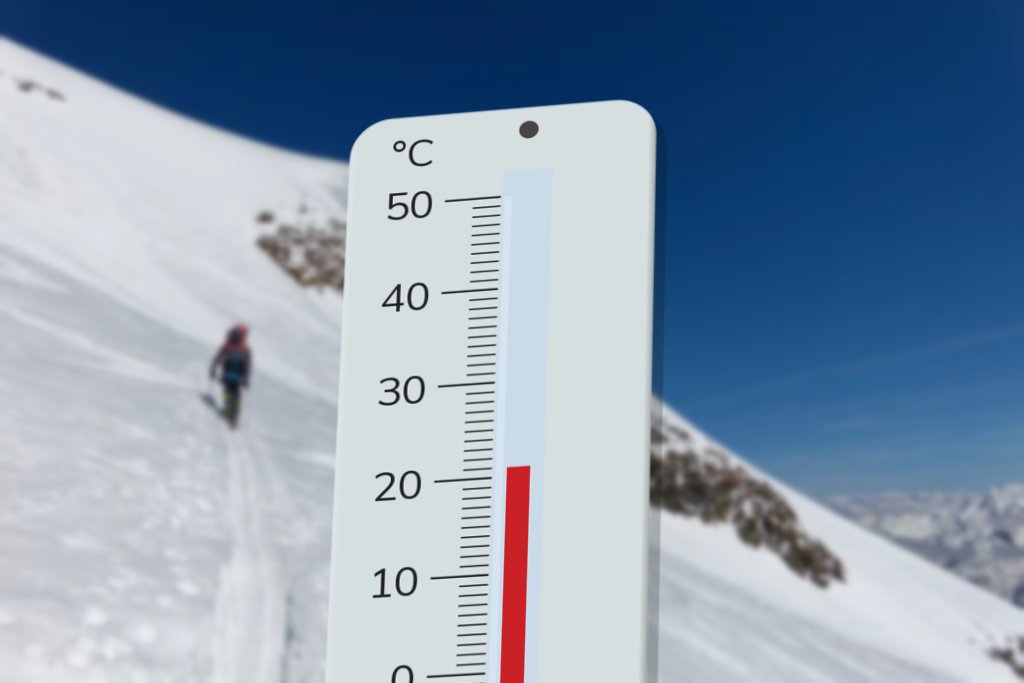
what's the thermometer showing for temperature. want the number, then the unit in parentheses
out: 21 (°C)
